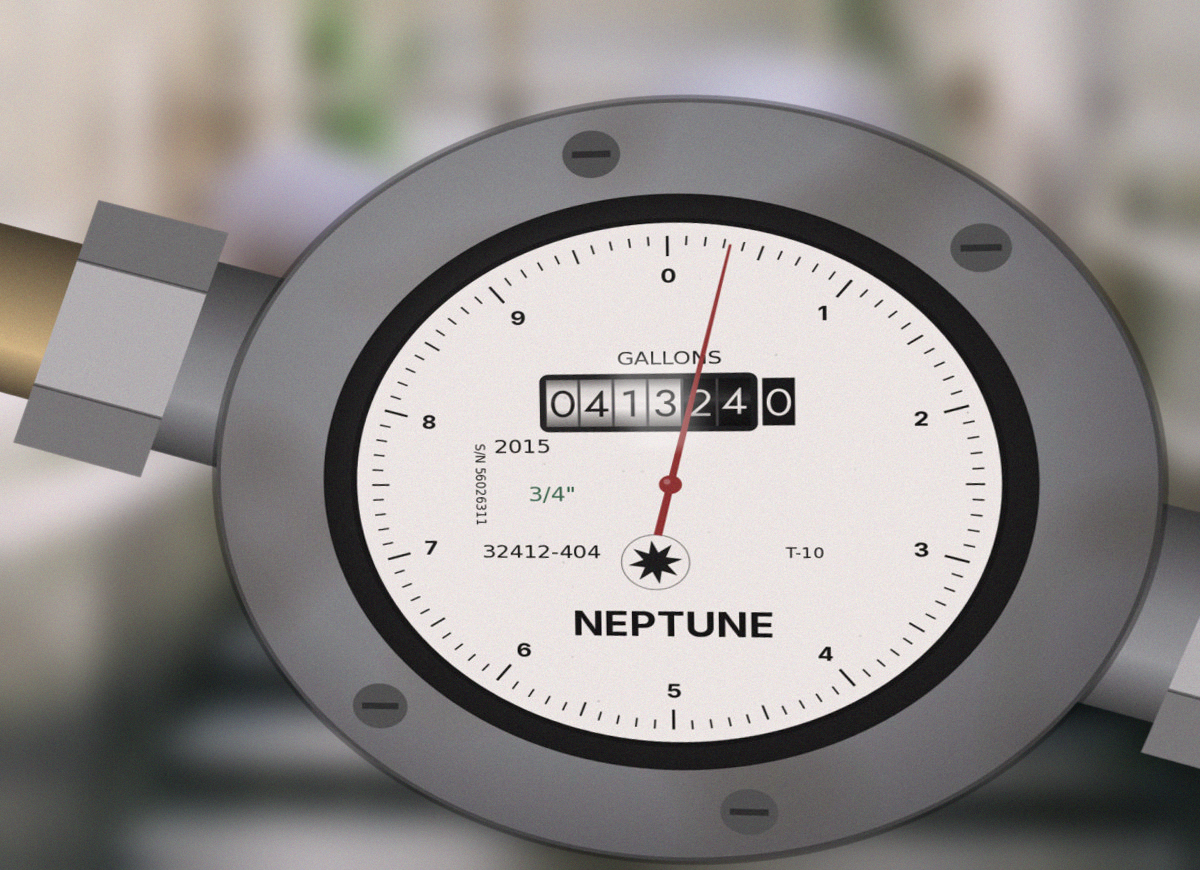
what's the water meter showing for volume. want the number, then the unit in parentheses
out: 413240.3 (gal)
